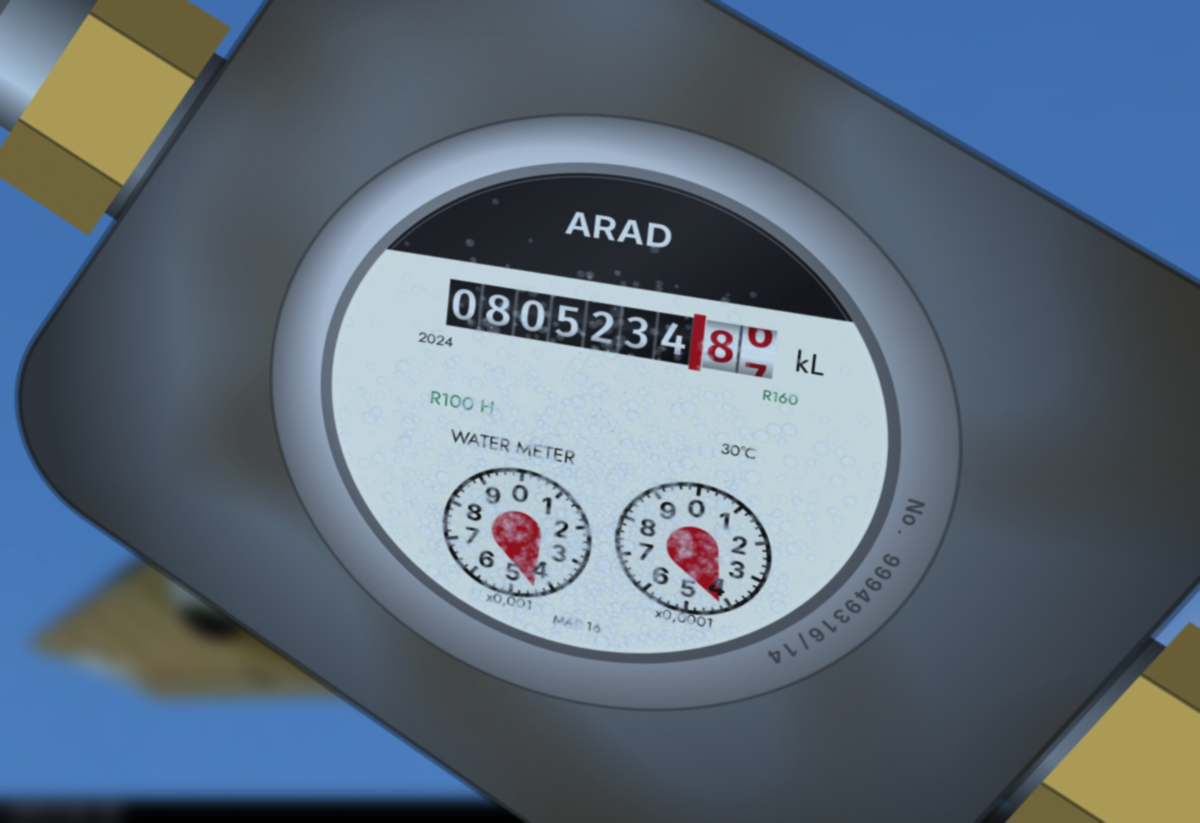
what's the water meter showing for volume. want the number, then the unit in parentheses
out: 805234.8644 (kL)
